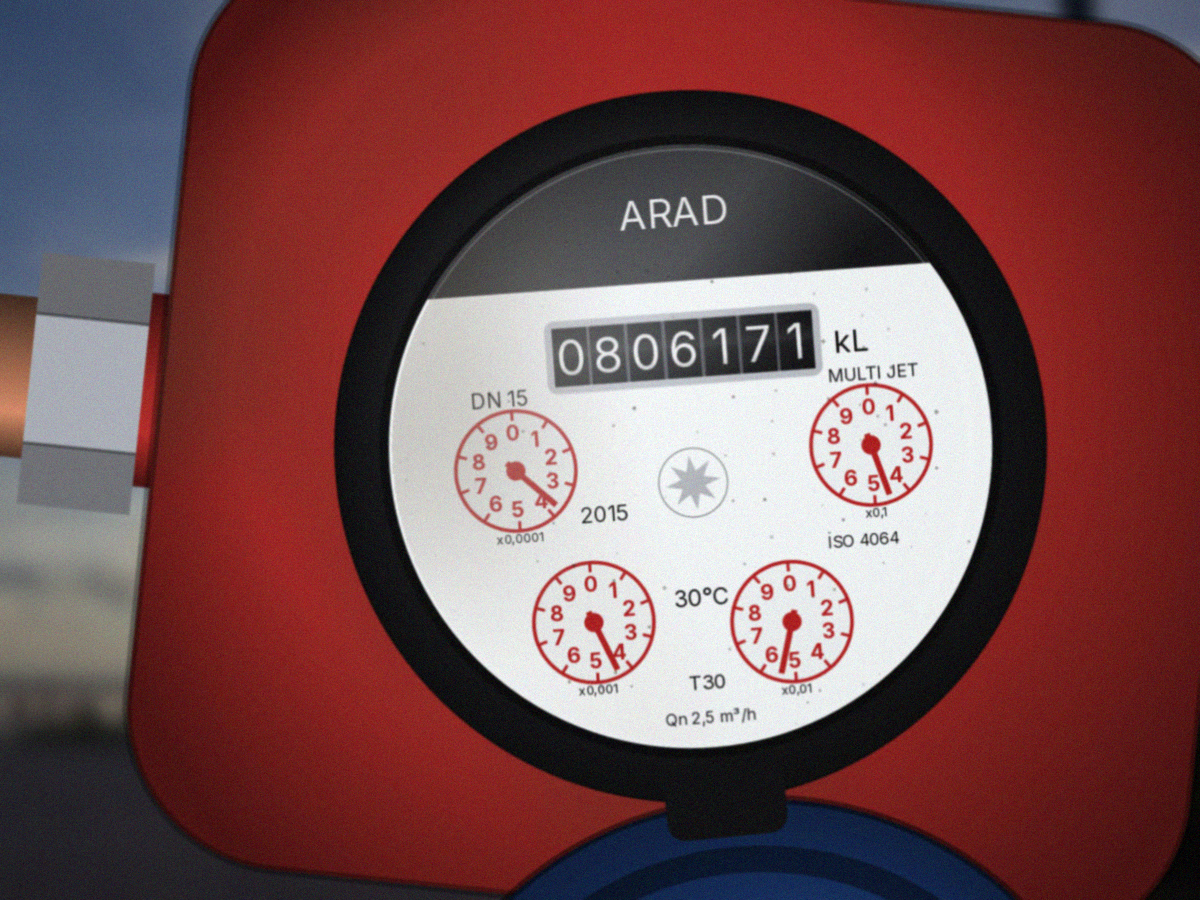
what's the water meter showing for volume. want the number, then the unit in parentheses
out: 806171.4543 (kL)
